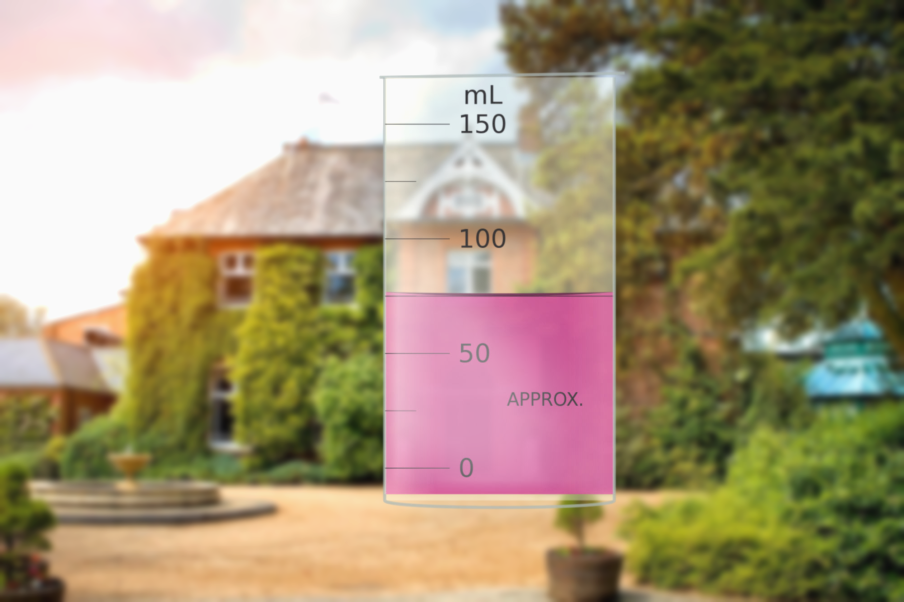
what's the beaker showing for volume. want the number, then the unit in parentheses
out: 75 (mL)
